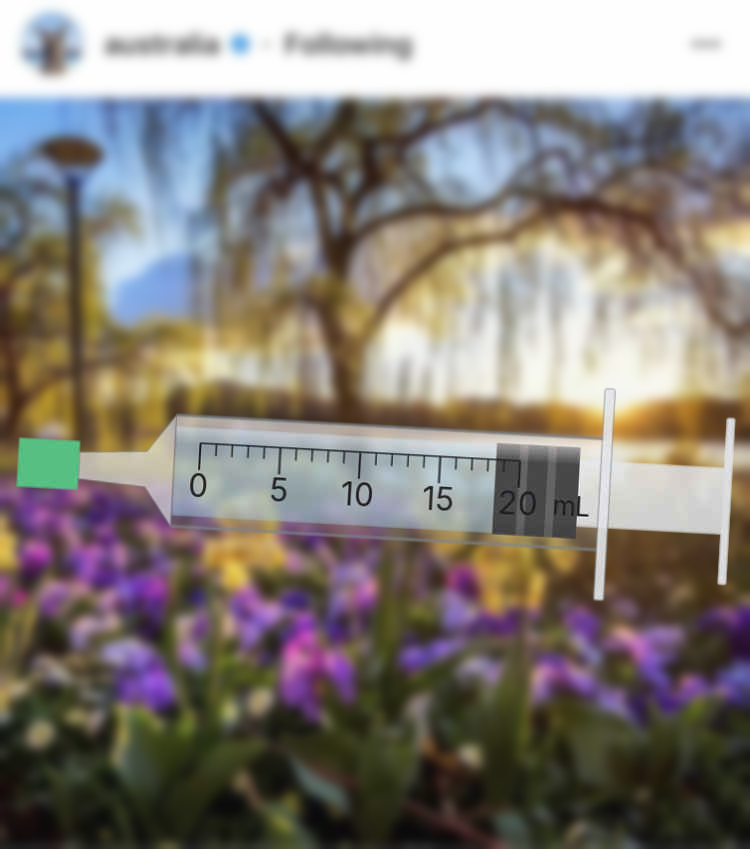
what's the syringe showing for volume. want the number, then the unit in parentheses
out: 18.5 (mL)
